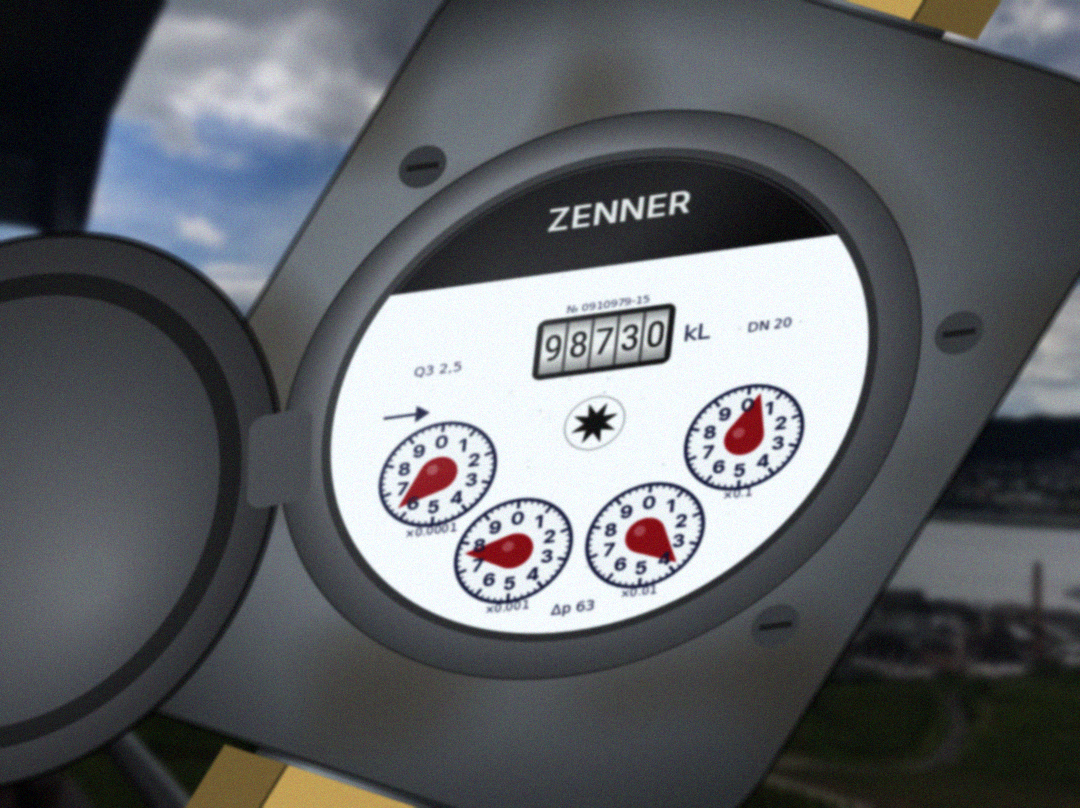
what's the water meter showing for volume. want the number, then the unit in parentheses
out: 98730.0376 (kL)
